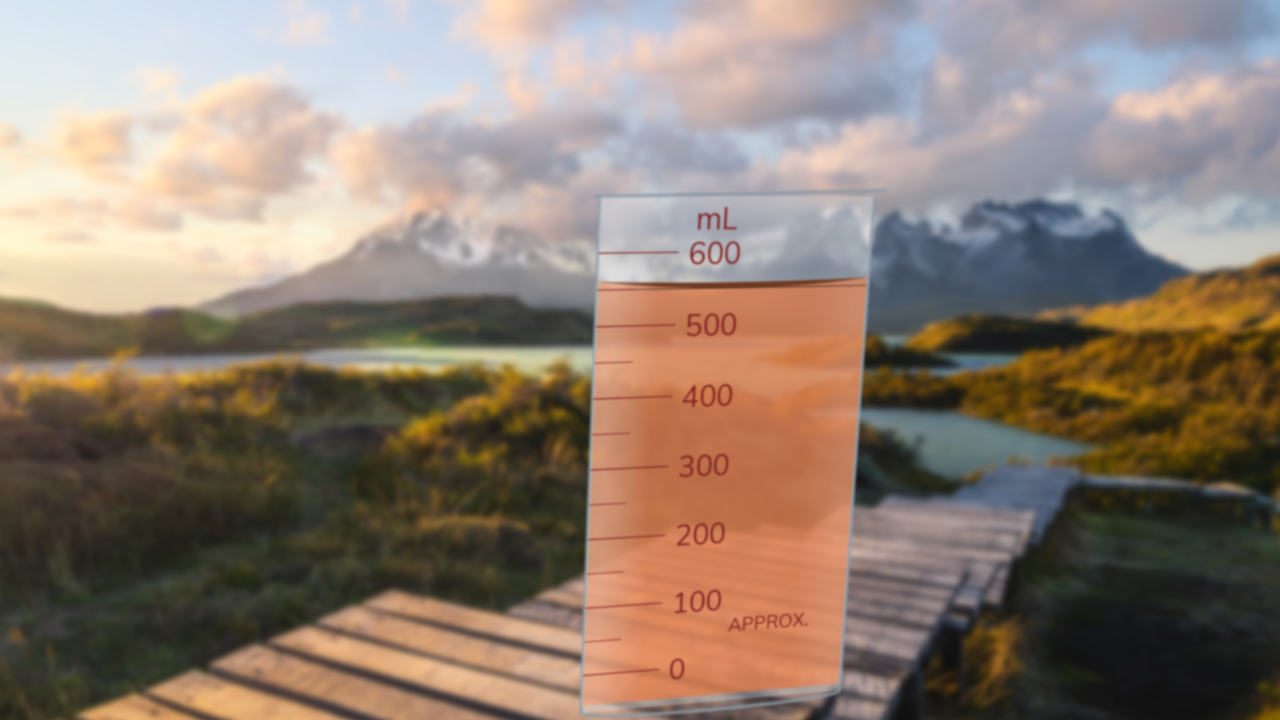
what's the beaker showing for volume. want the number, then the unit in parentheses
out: 550 (mL)
